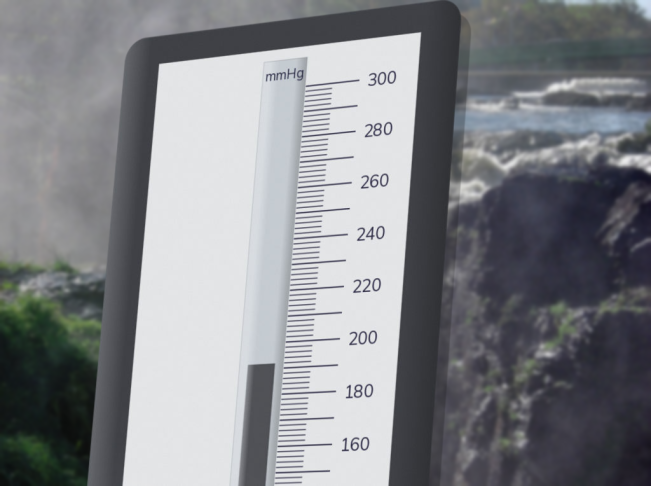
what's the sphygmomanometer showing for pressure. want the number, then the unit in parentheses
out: 192 (mmHg)
